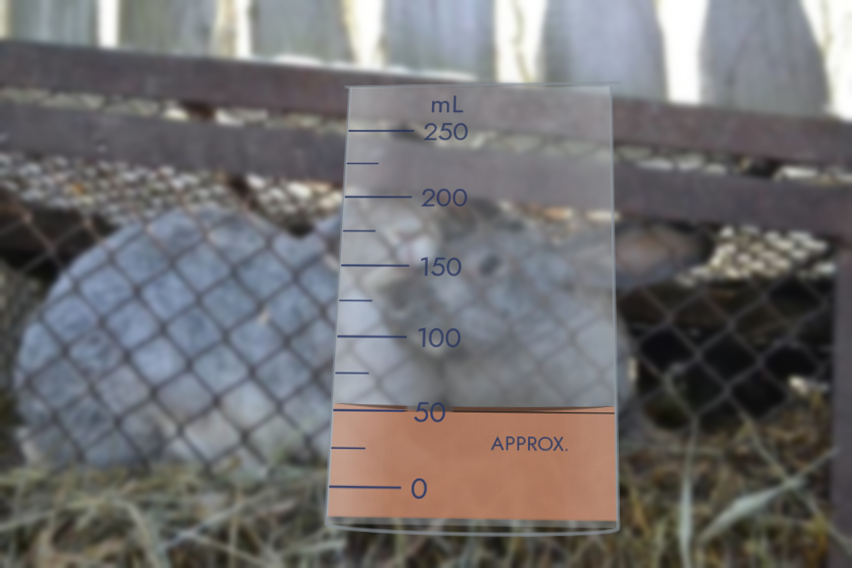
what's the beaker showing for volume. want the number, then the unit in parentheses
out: 50 (mL)
